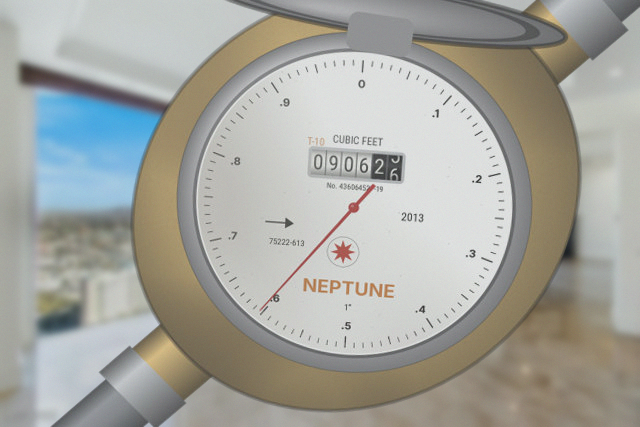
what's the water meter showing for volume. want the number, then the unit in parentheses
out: 90625.60 (ft³)
